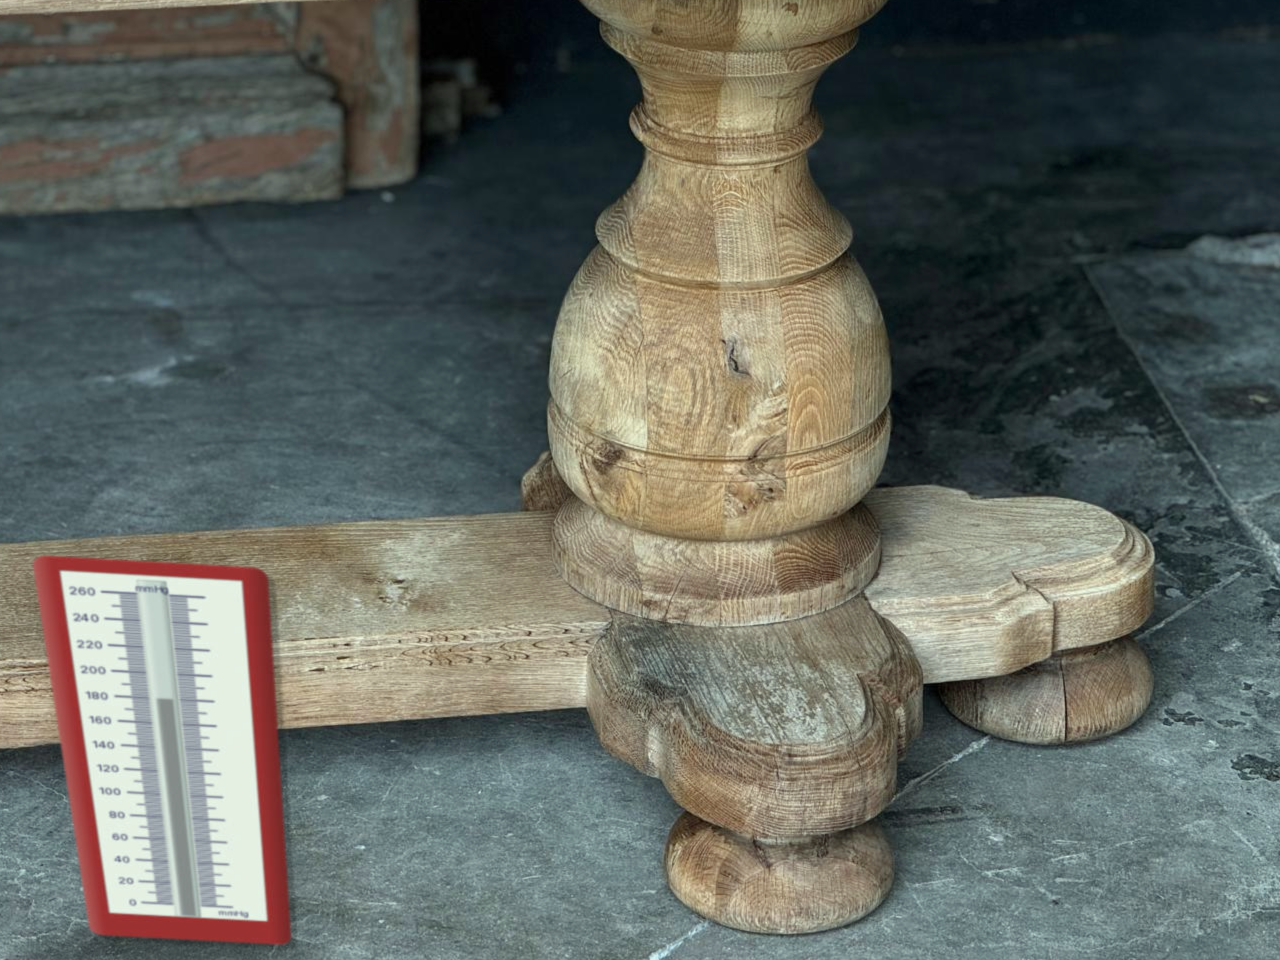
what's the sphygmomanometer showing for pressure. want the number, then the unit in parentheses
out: 180 (mmHg)
